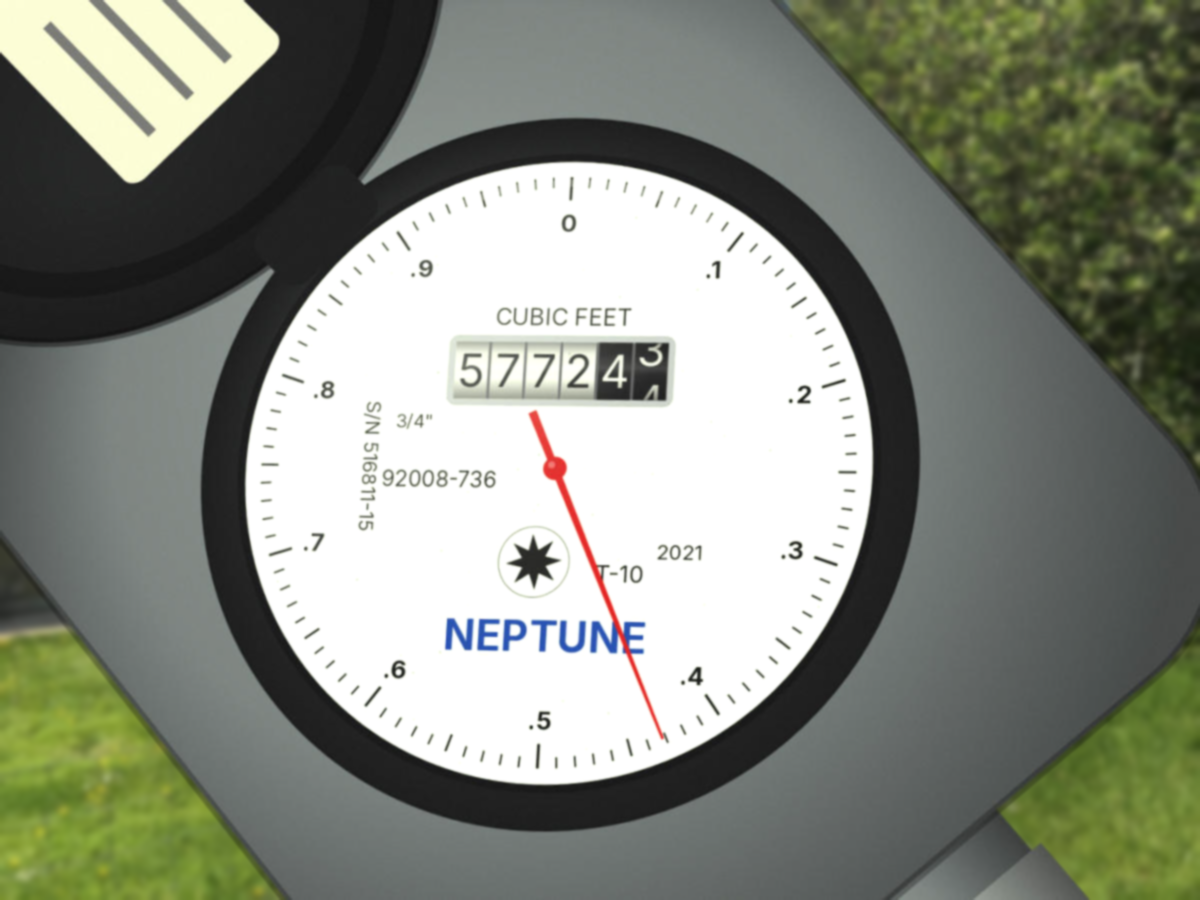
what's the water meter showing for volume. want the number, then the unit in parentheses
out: 577243.43 (ft³)
